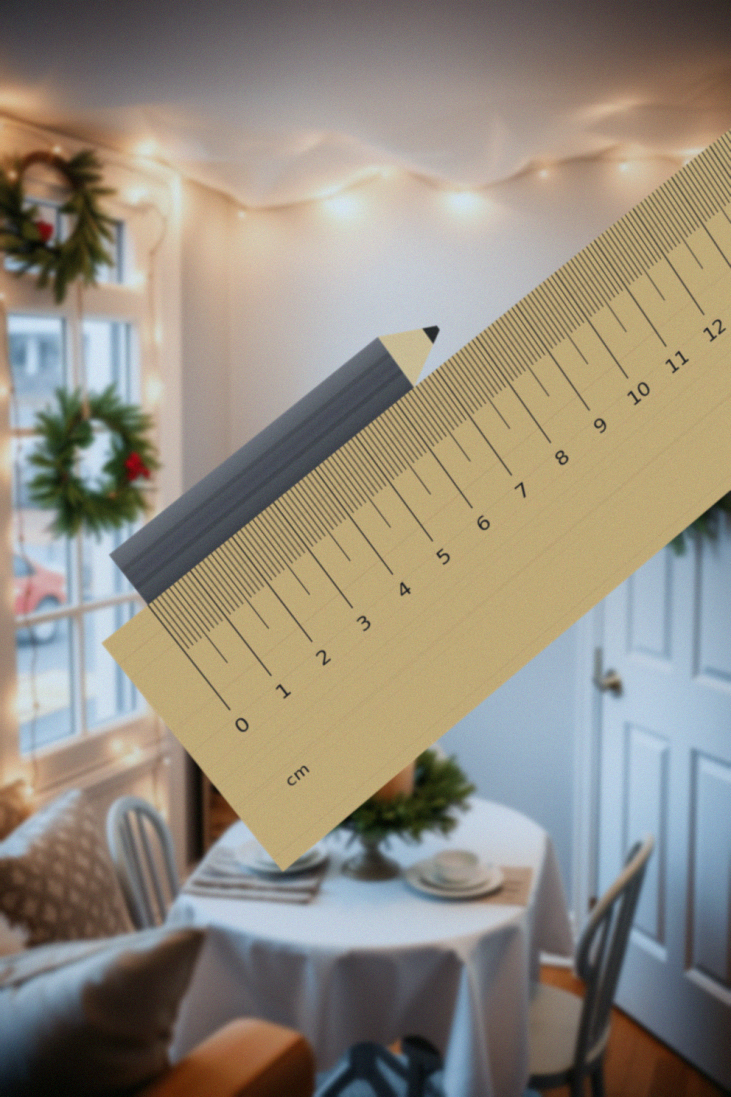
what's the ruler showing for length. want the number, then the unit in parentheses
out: 7.5 (cm)
